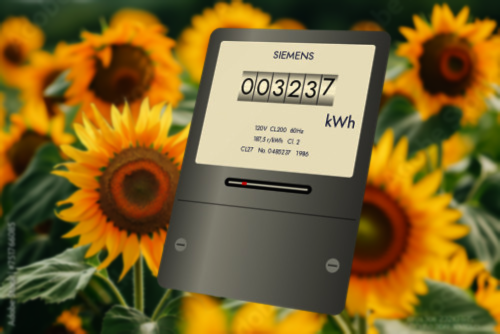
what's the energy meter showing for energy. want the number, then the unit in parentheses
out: 3237 (kWh)
